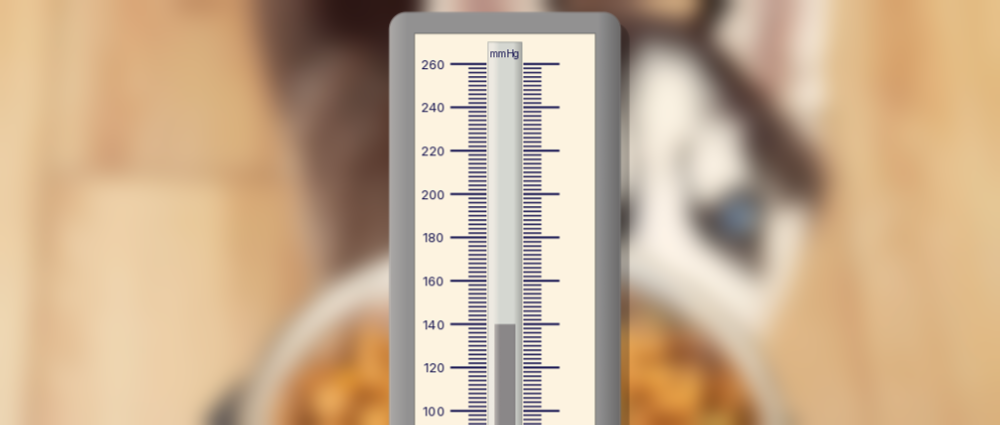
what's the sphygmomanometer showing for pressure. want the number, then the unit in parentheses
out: 140 (mmHg)
